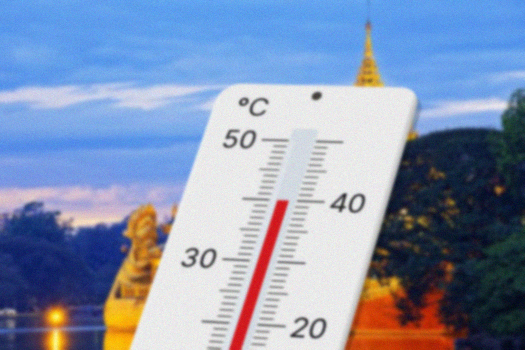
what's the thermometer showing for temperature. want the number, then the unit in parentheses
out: 40 (°C)
